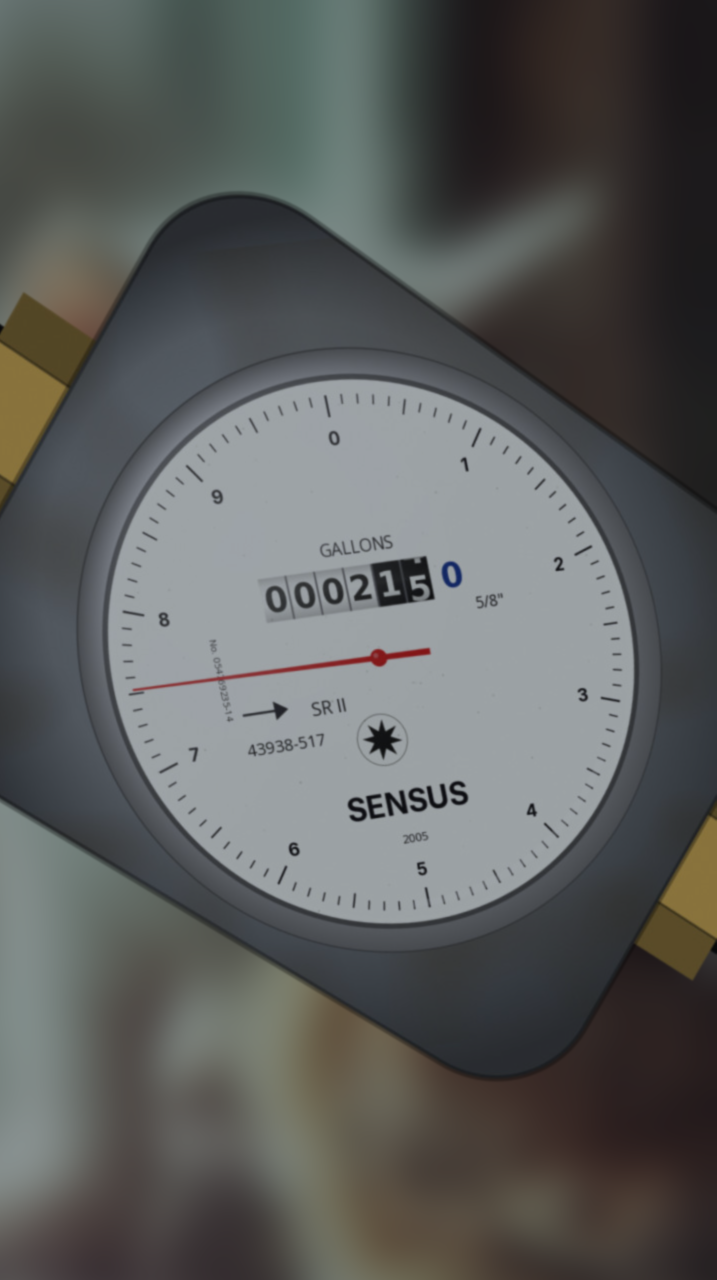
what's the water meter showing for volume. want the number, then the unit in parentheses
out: 2147.5 (gal)
